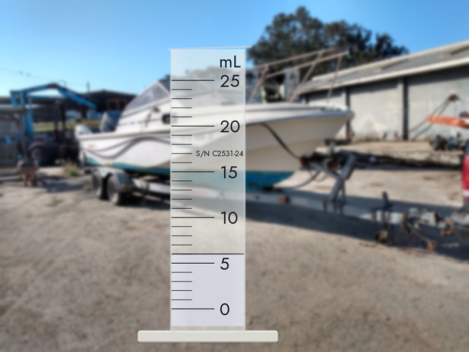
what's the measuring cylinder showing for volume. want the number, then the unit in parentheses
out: 6 (mL)
